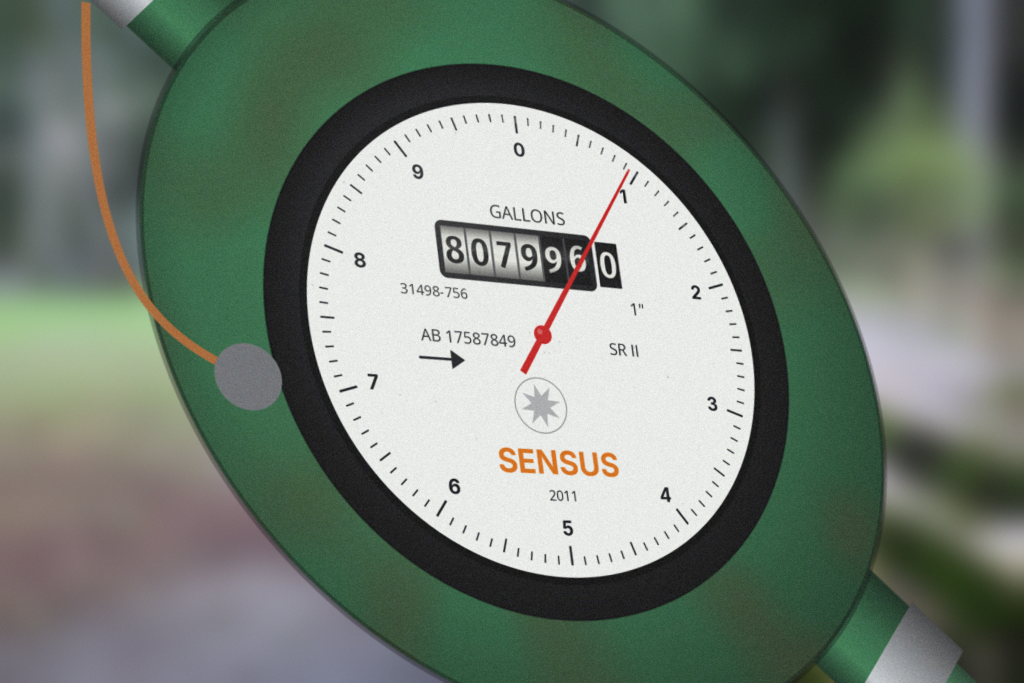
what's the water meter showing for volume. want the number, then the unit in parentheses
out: 8079960.9 (gal)
